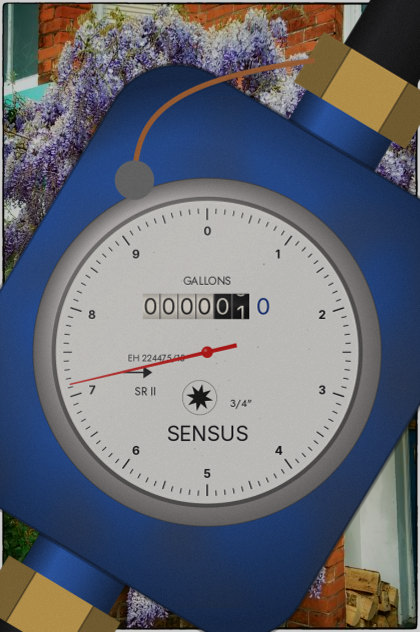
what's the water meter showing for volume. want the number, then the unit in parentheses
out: 7.1 (gal)
